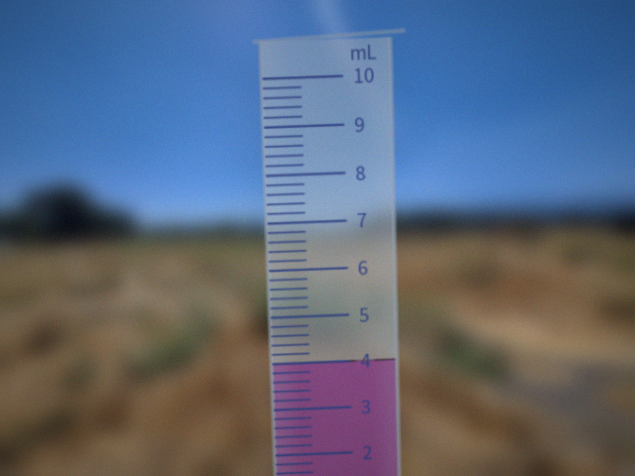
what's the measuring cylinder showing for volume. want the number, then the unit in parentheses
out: 4 (mL)
